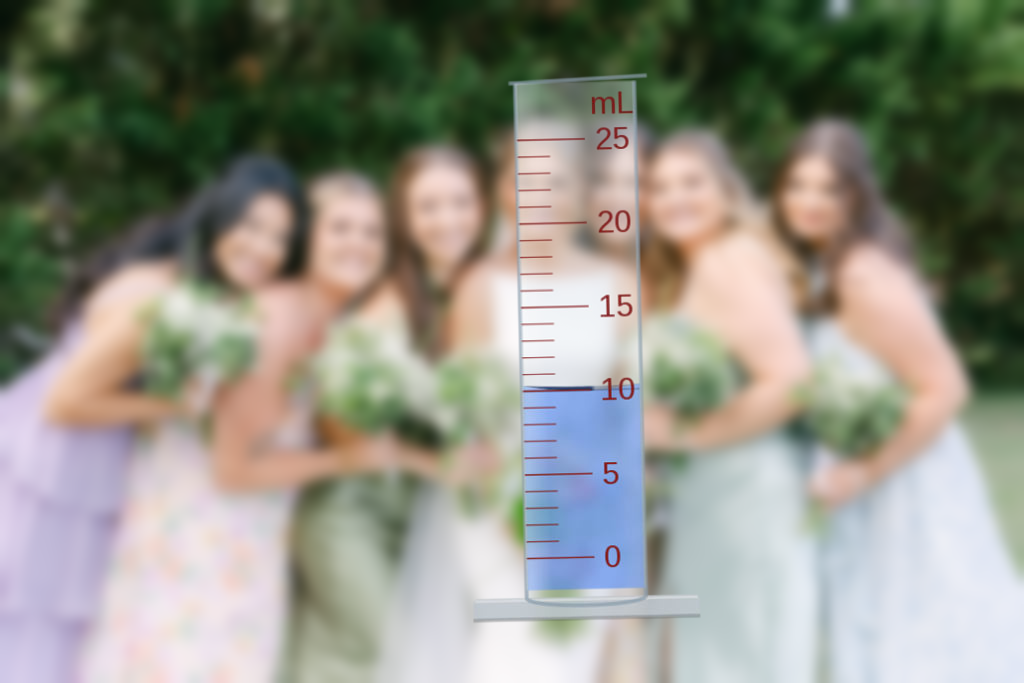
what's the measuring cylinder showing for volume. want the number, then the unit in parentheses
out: 10 (mL)
